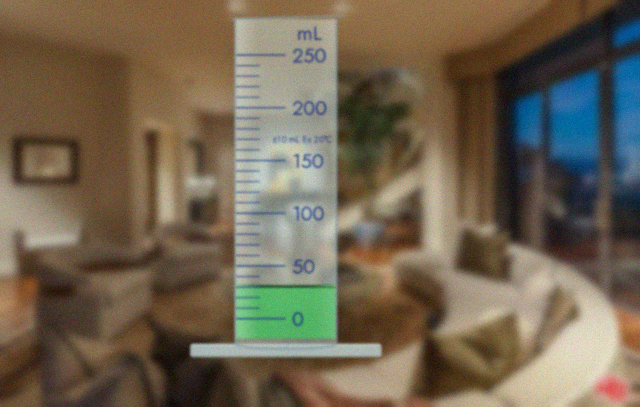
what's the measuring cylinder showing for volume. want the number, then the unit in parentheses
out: 30 (mL)
